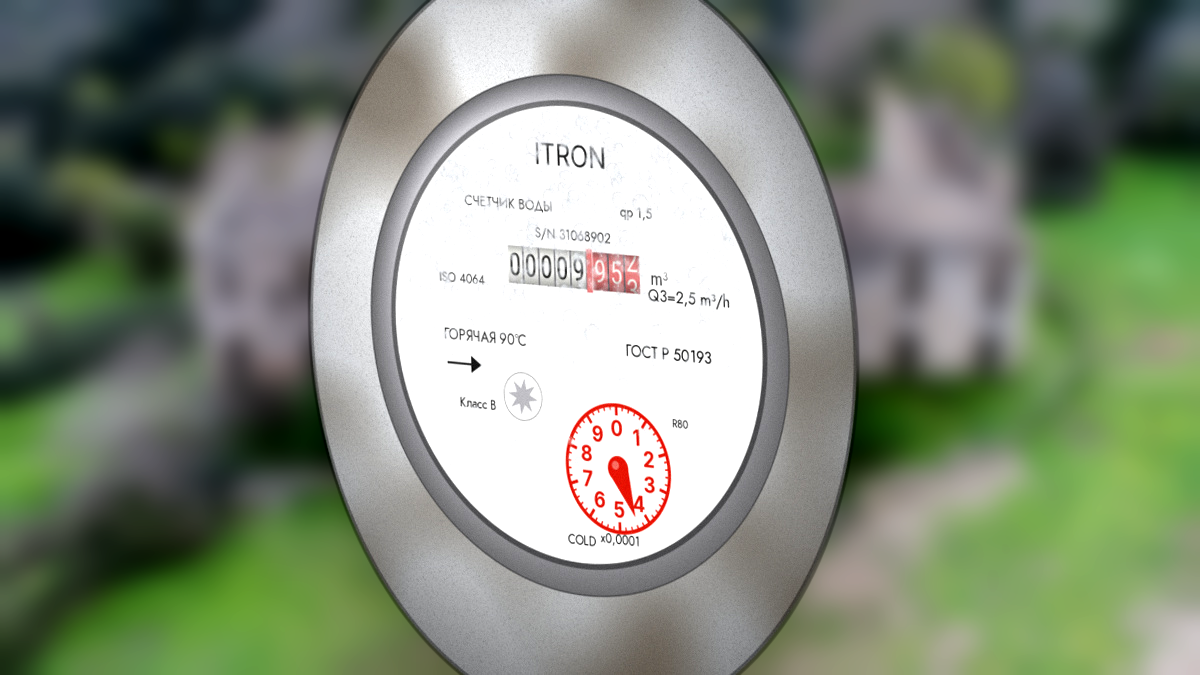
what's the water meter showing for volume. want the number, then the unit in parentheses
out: 9.9524 (m³)
